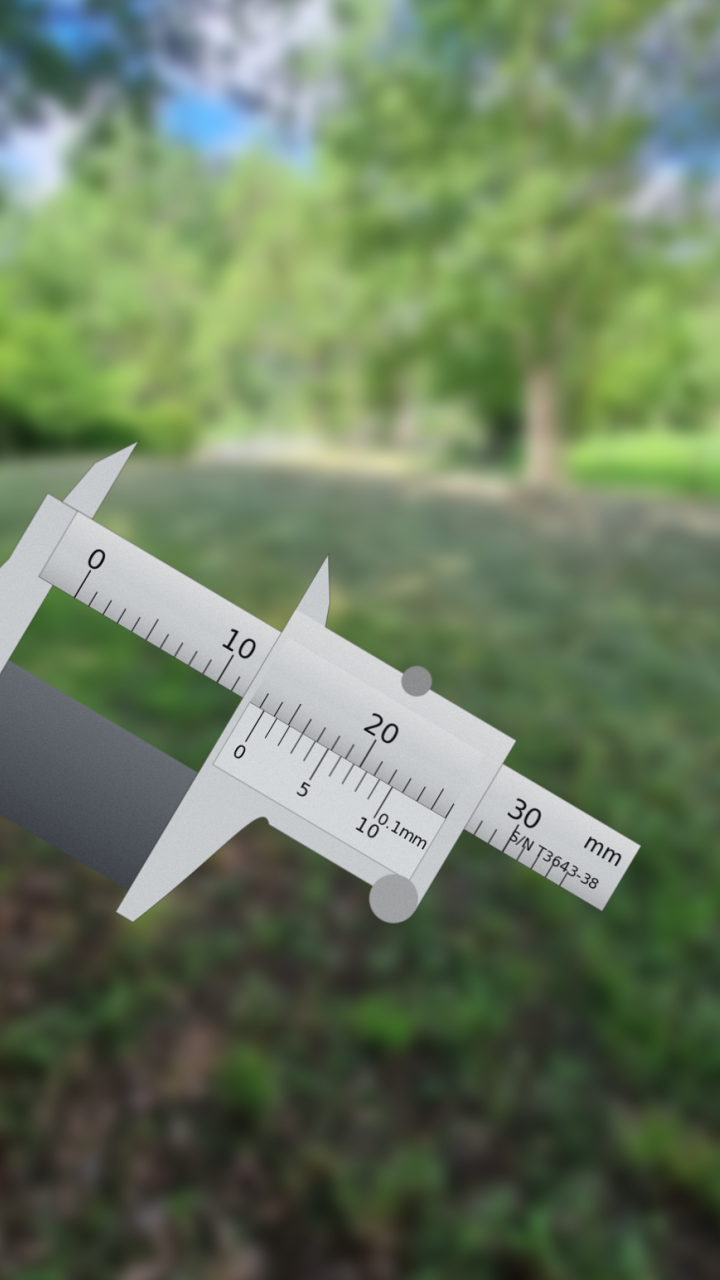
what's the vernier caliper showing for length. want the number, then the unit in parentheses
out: 13.3 (mm)
